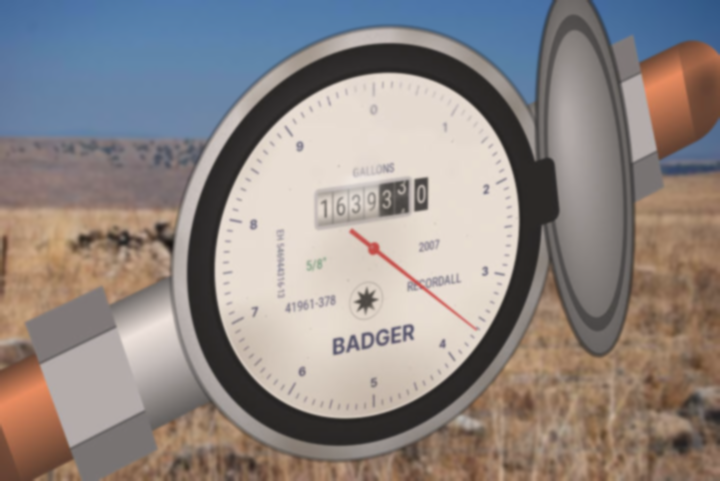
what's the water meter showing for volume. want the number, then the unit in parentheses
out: 1639333.6 (gal)
